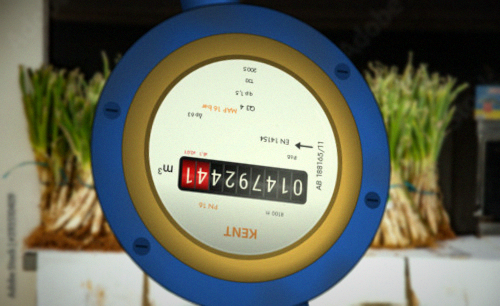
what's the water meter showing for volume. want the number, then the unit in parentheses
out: 147924.41 (m³)
